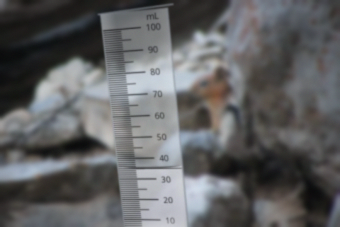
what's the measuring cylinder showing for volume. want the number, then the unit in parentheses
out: 35 (mL)
